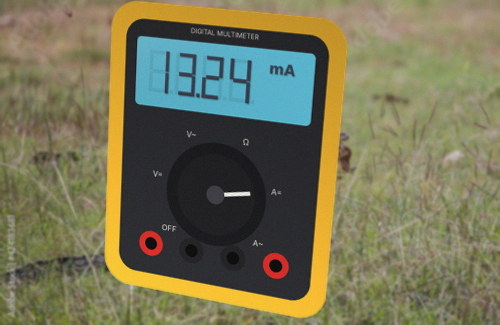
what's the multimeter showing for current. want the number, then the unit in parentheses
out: 13.24 (mA)
